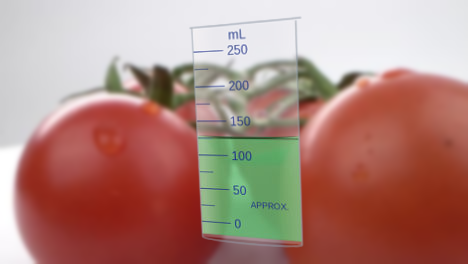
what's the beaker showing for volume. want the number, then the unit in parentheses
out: 125 (mL)
